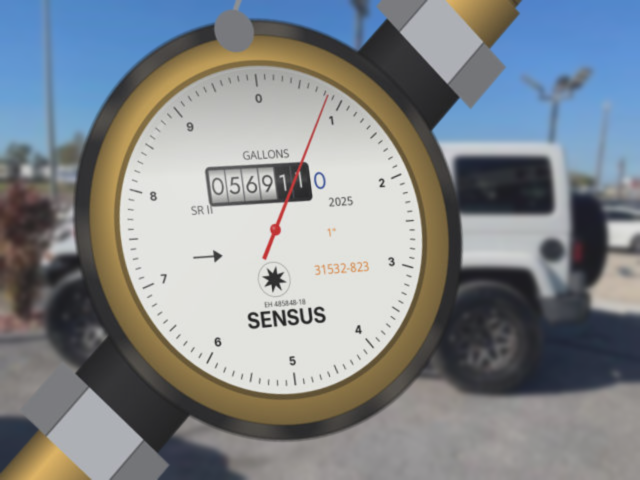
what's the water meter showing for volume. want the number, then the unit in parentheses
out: 569110.8 (gal)
